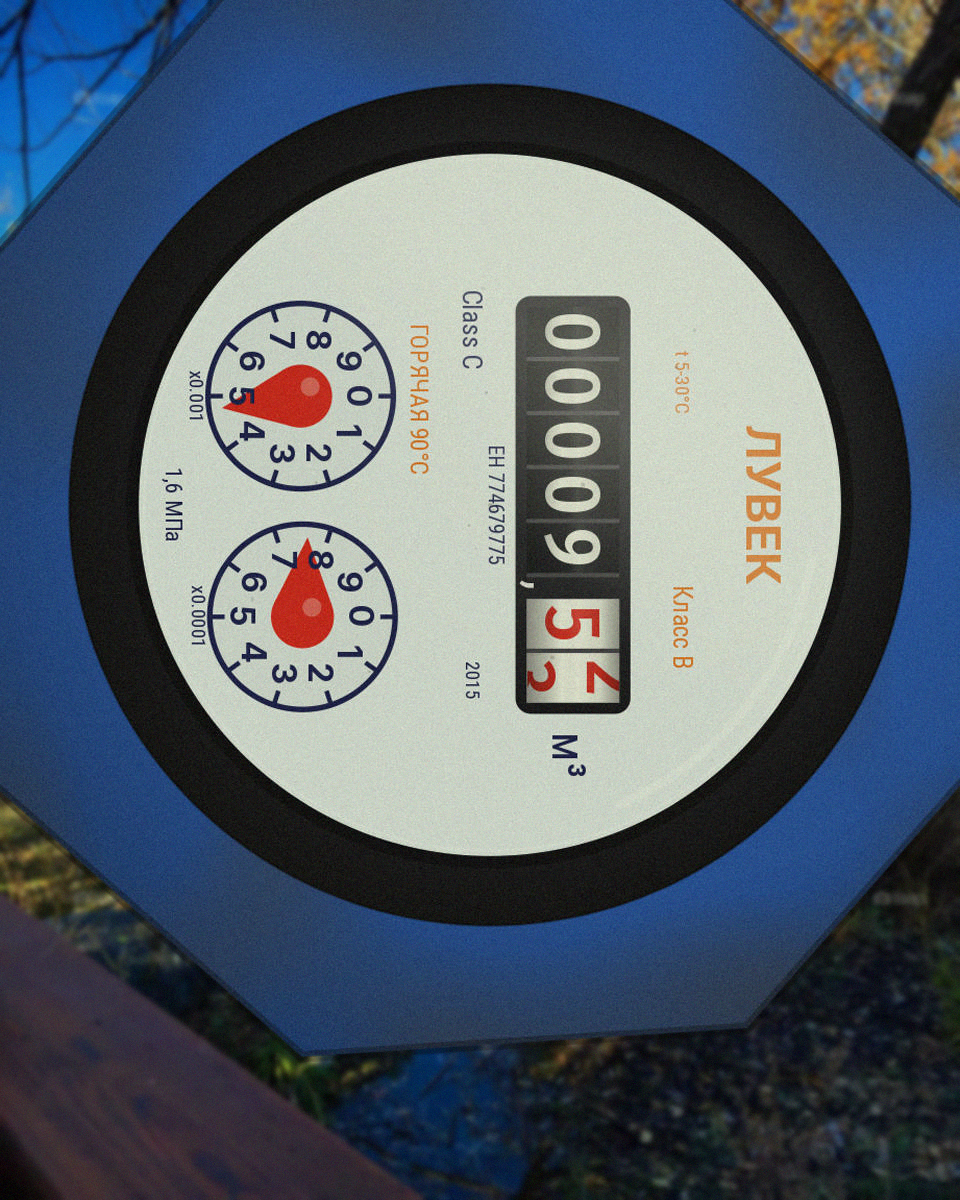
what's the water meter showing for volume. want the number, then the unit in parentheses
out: 9.5247 (m³)
